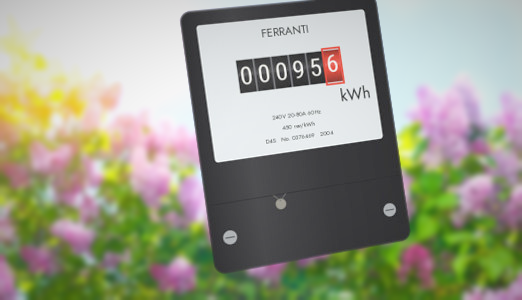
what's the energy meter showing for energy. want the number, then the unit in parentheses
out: 95.6 (kWh)
